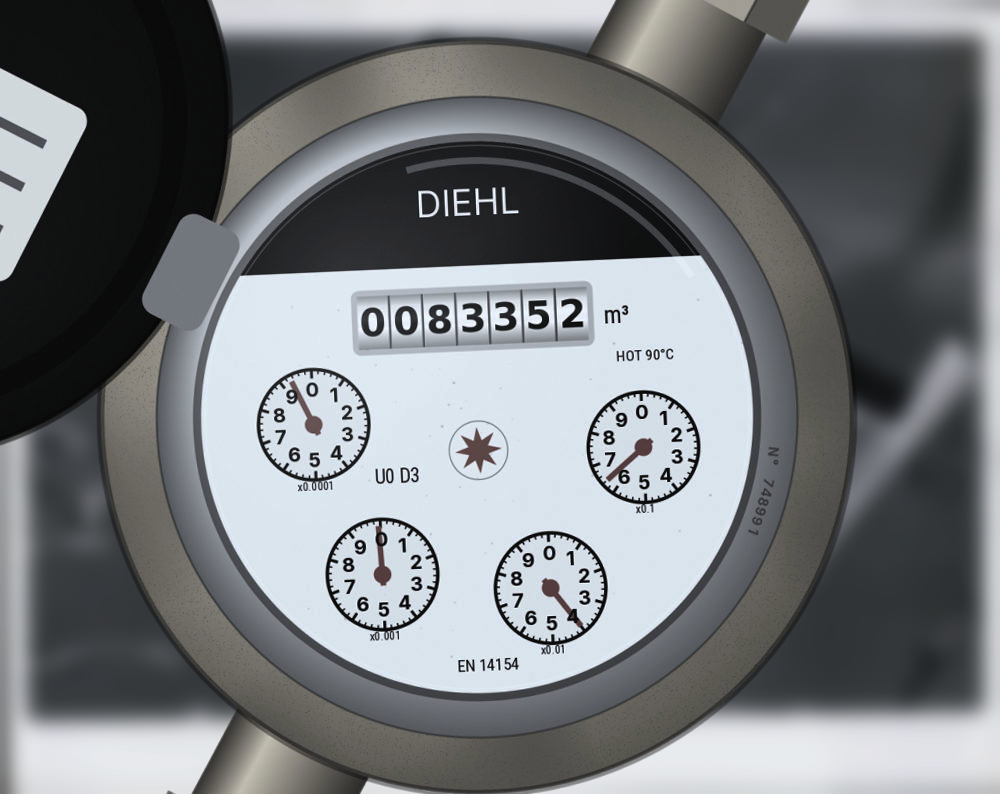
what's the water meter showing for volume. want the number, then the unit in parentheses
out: 83352.6399 (m³)
